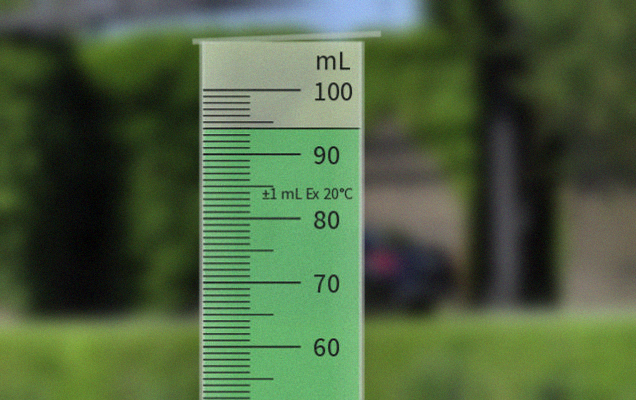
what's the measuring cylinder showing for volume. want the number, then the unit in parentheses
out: 94 (mL)
